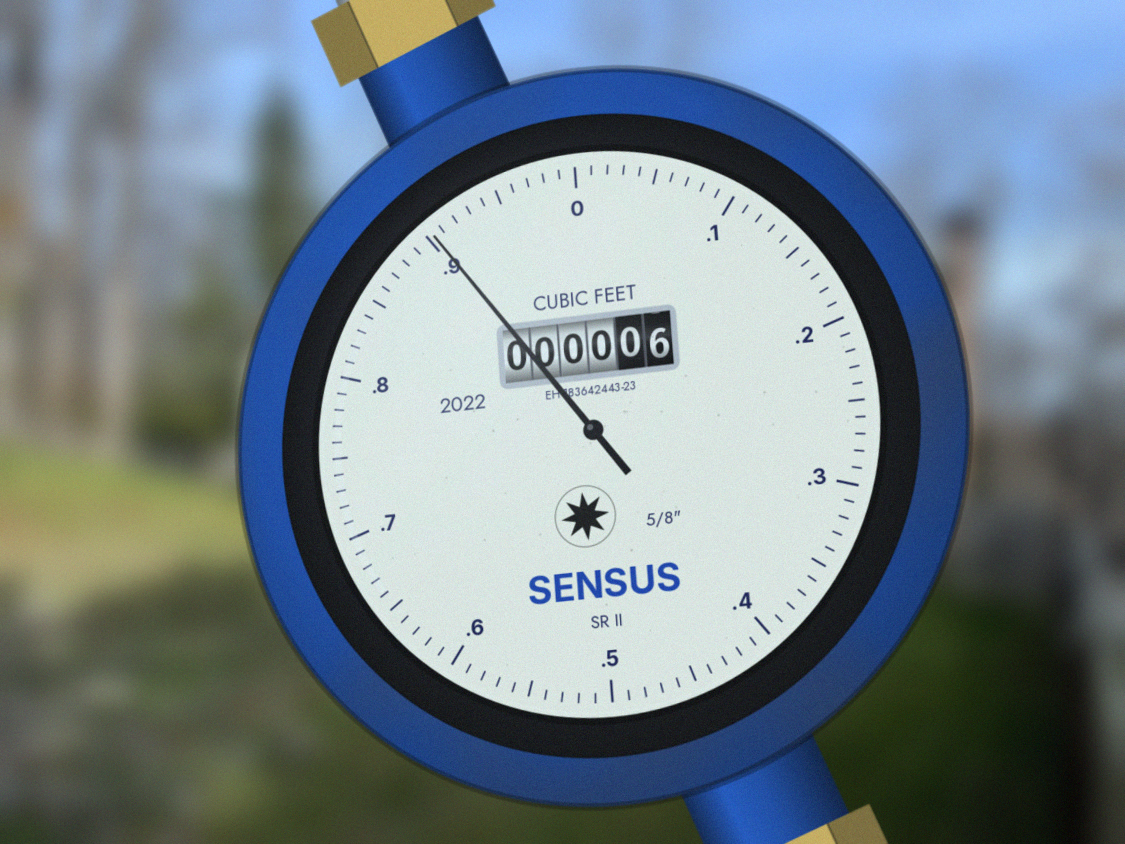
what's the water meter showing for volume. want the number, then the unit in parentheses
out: 5.90 (ft³)
